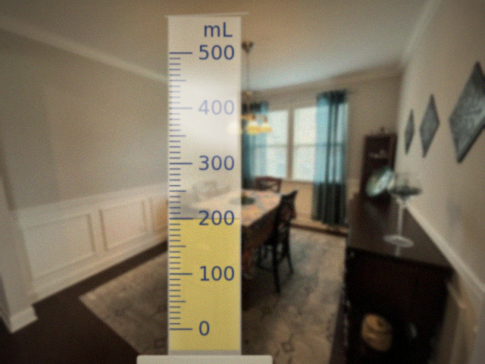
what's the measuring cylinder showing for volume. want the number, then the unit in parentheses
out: 200 (mL)
